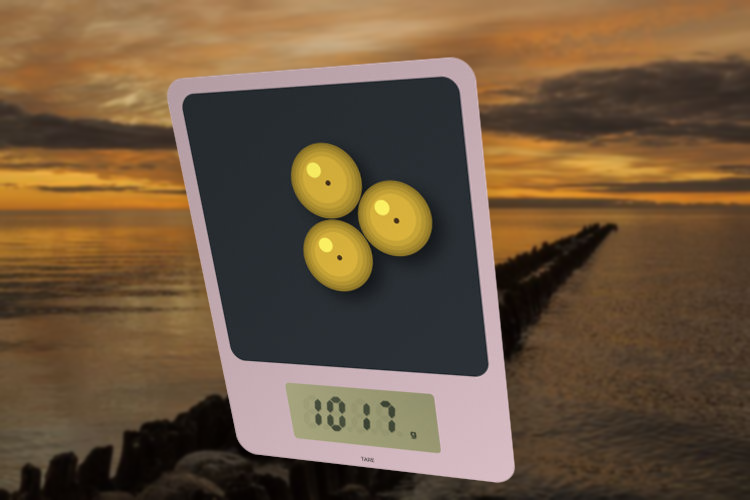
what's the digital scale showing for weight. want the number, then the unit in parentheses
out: 1017 (g)
